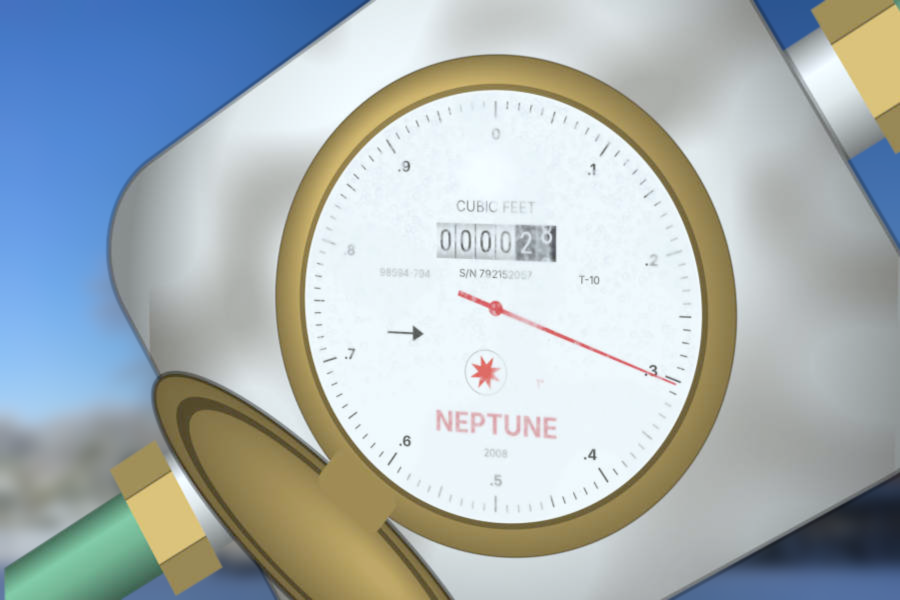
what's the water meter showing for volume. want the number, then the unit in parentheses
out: 28.30 (ft³)
